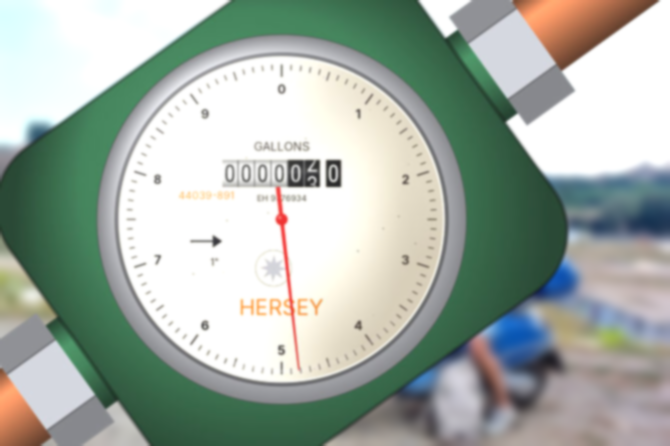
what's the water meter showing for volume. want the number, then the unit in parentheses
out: 24.8 (gal)
